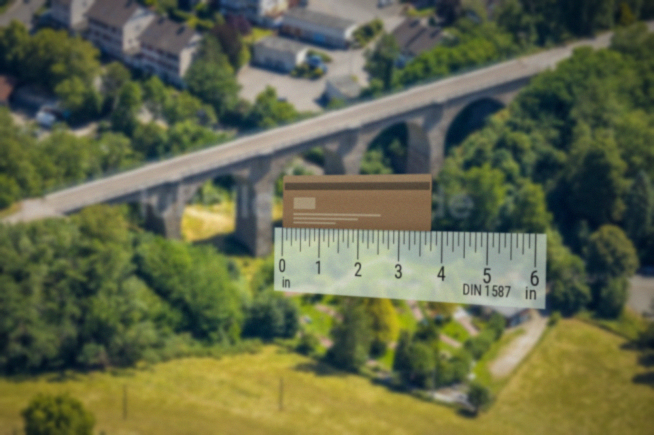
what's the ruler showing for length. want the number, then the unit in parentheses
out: 3.75 (in)
